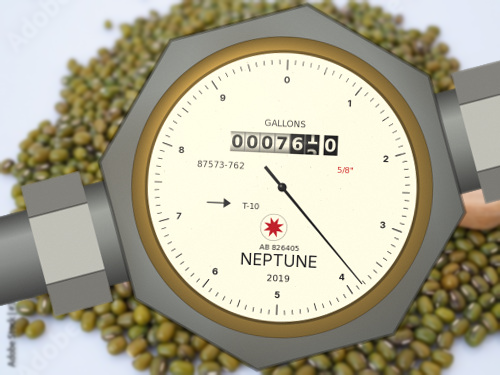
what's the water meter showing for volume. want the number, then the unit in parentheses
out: 7613.8 (gal)
